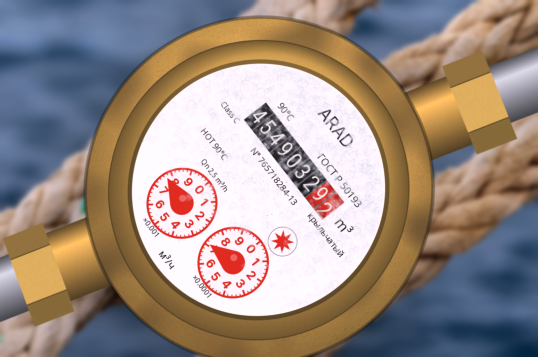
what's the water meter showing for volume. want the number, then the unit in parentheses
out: 4549032.9177 (m³)
